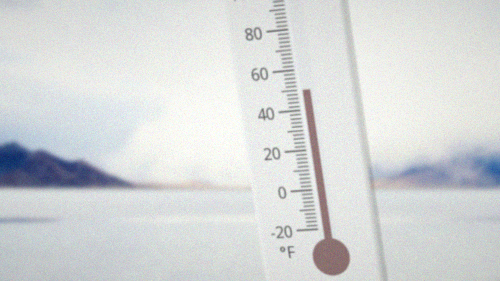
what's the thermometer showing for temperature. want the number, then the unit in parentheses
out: 50 (°F)
